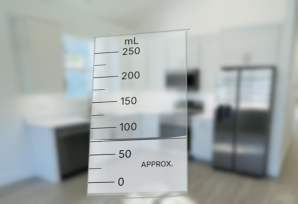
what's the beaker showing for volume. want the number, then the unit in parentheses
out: 75 (mL)
